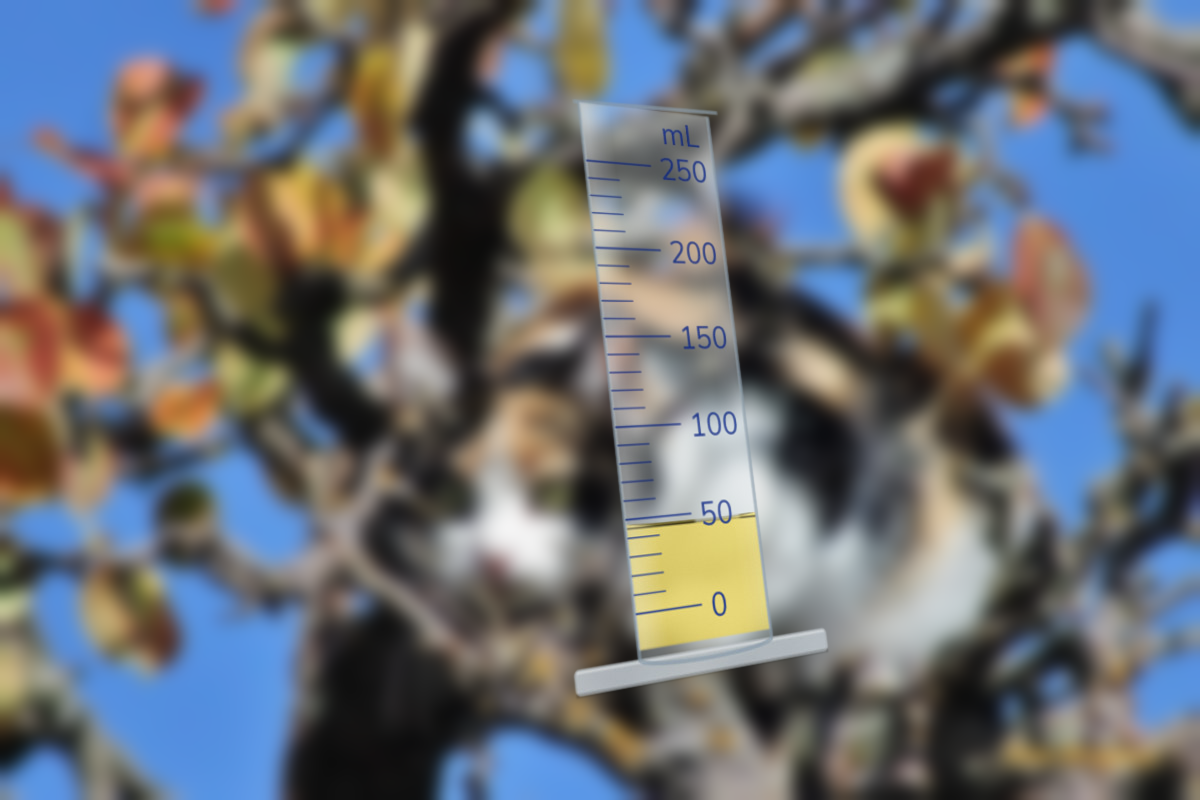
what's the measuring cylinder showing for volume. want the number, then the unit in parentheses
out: 45 (mL)
